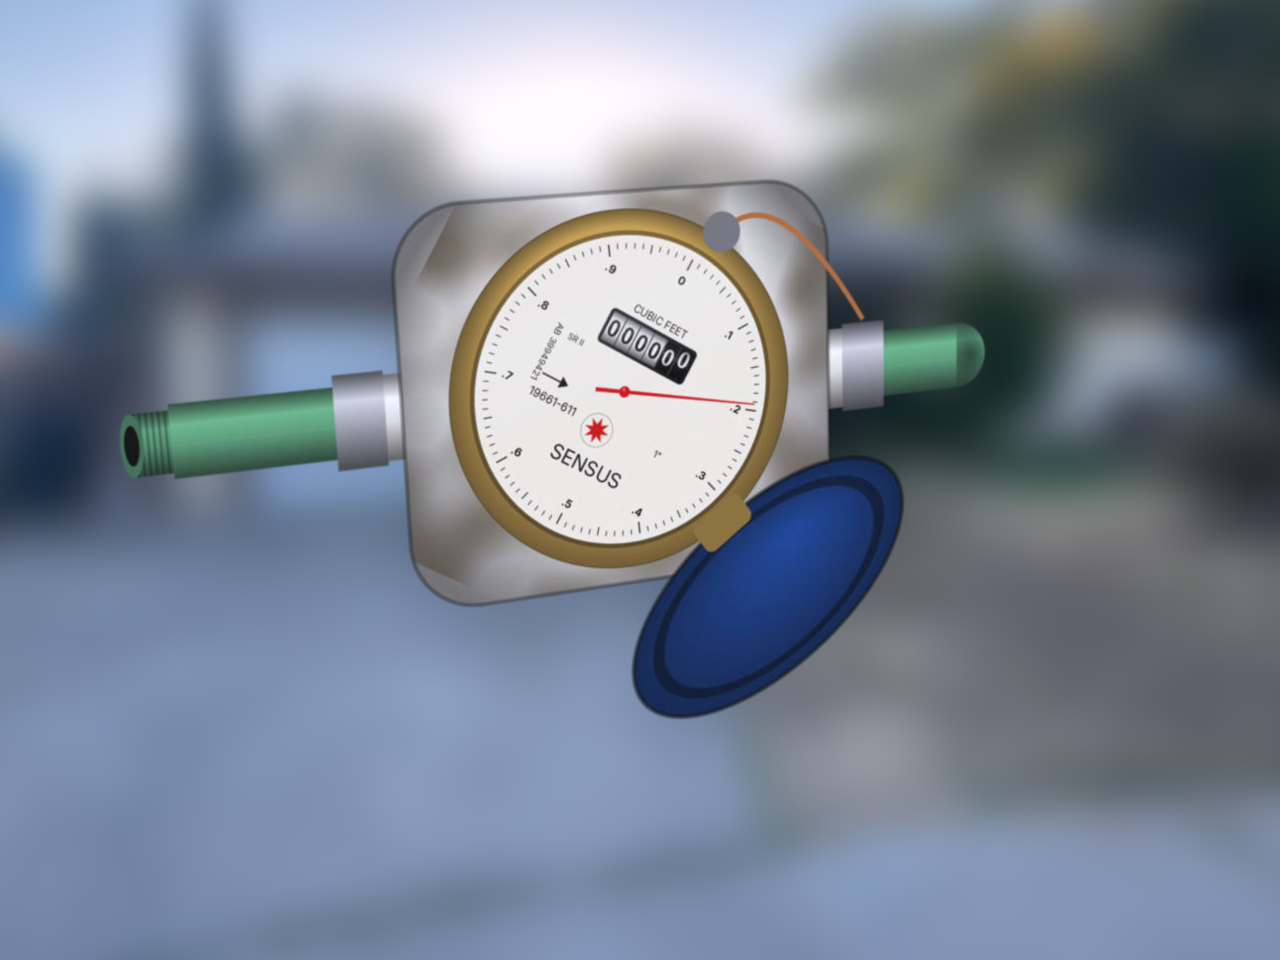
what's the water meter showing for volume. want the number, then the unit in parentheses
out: 0.19 (ft³)
